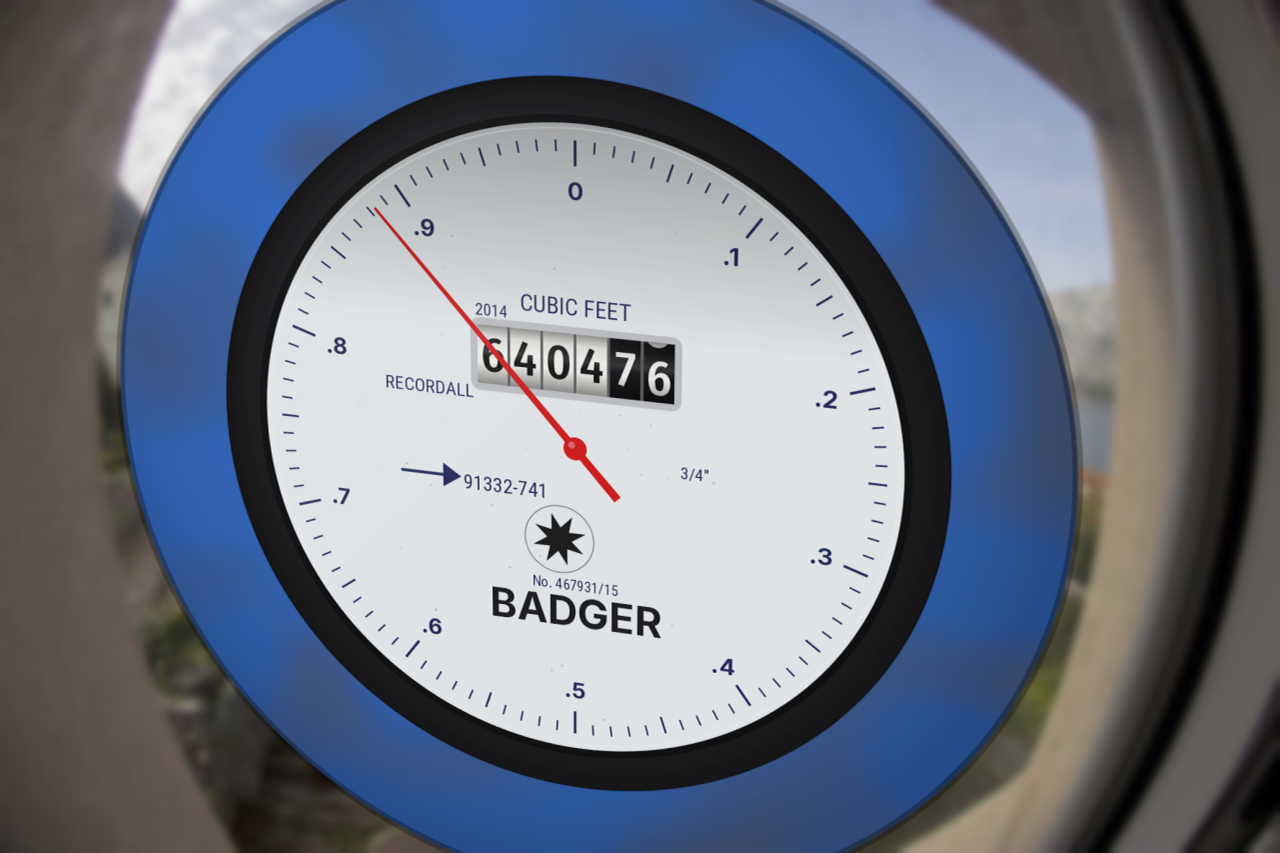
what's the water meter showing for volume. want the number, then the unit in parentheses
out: 640475.88 (ft³)
